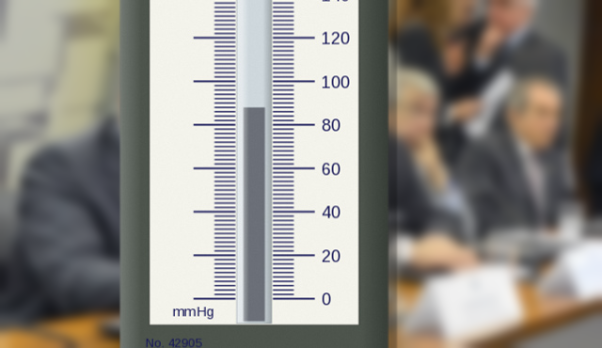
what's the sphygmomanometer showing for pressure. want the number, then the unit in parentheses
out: 88 (mmHg)
